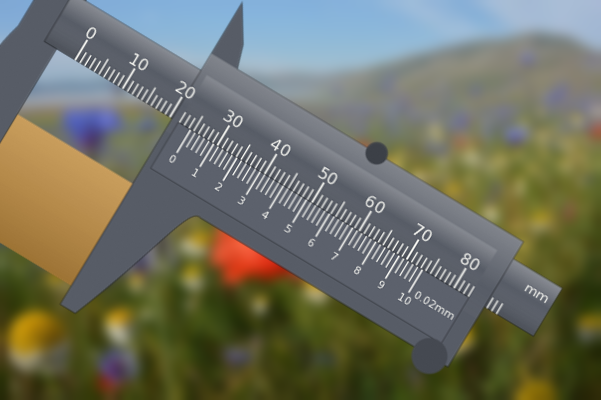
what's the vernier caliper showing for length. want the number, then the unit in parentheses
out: 24.4 (mm)
